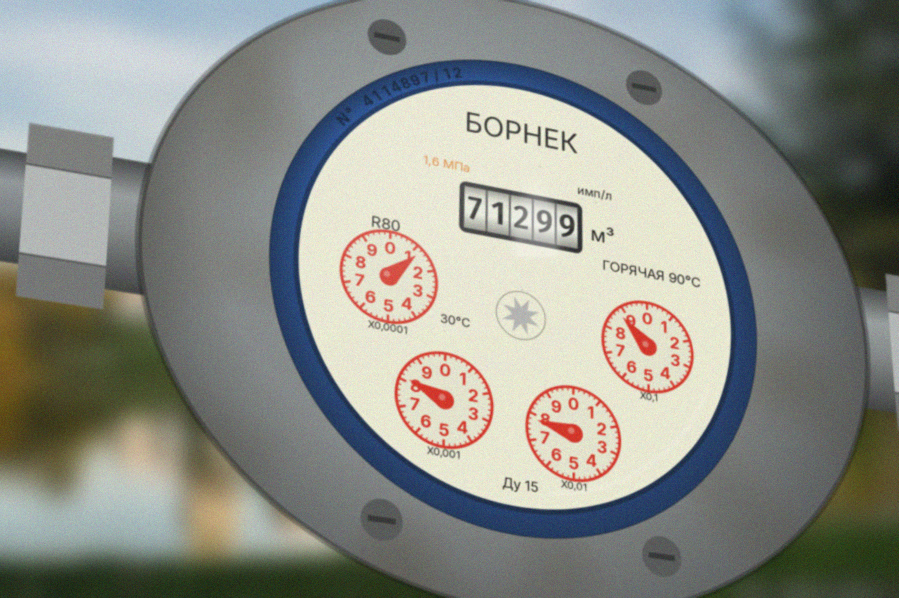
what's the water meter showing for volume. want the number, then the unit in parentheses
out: 71299.8781 (m³)
